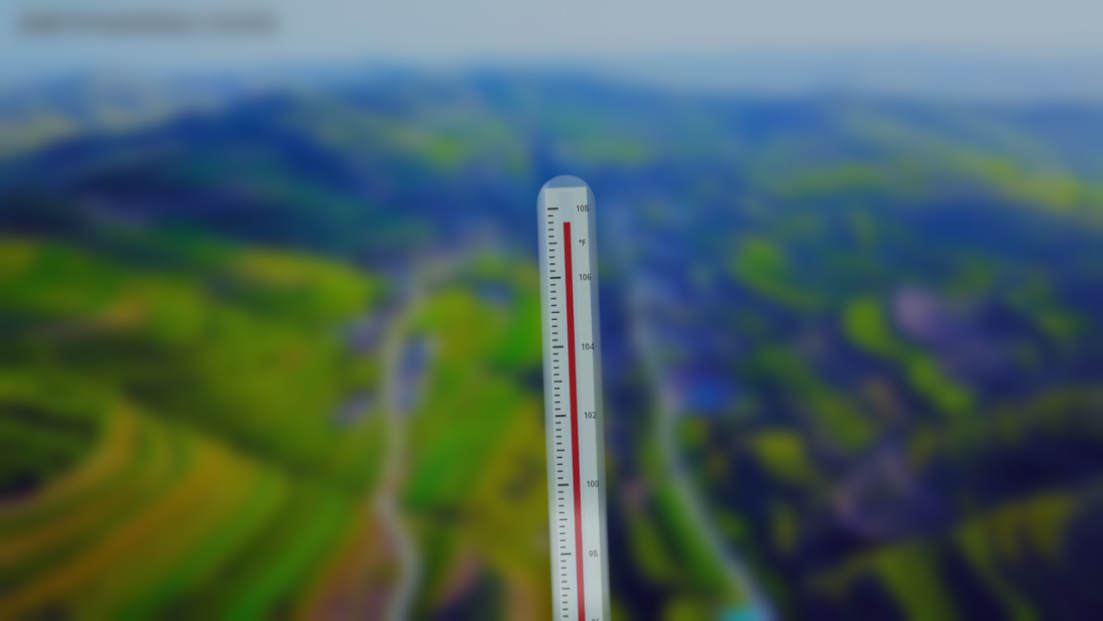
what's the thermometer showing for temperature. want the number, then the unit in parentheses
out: 107.6 (°F)
